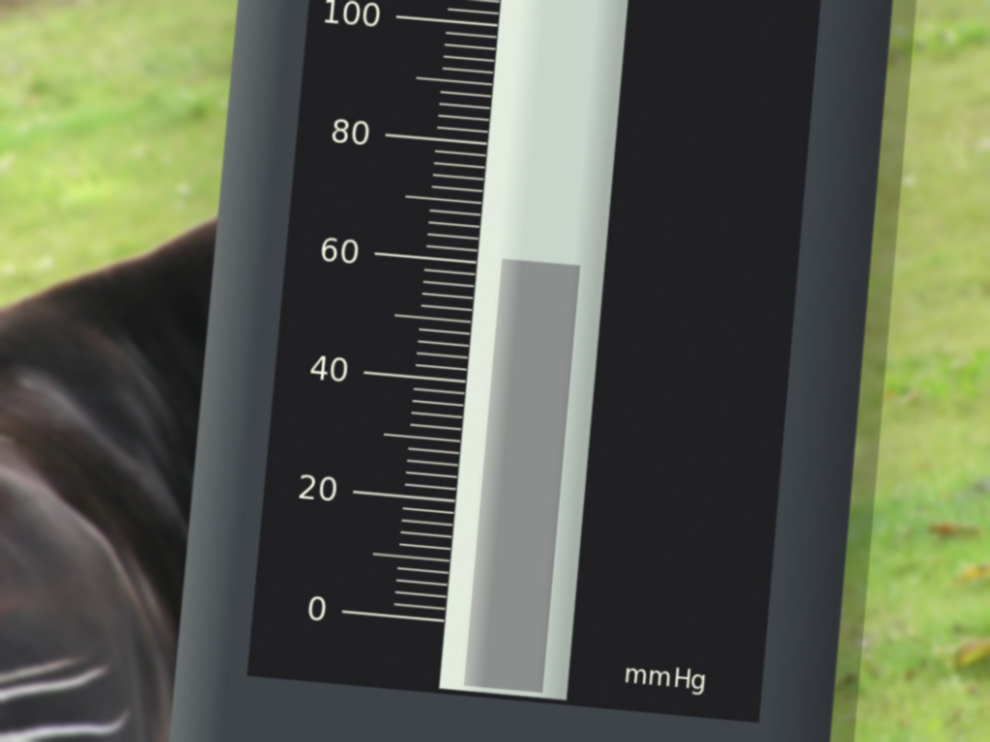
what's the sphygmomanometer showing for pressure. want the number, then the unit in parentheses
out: 61 (mmHg)
